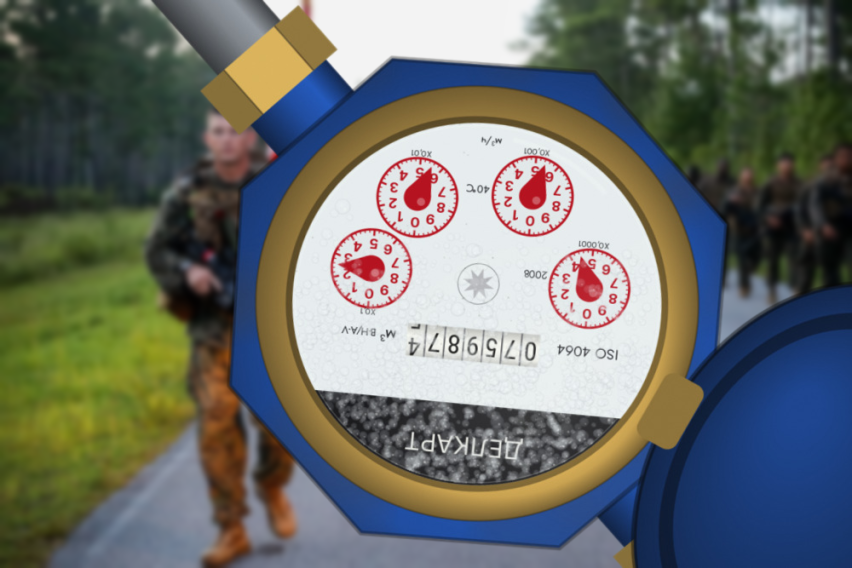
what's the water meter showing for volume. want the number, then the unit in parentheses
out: 759874.2554 (m³)
